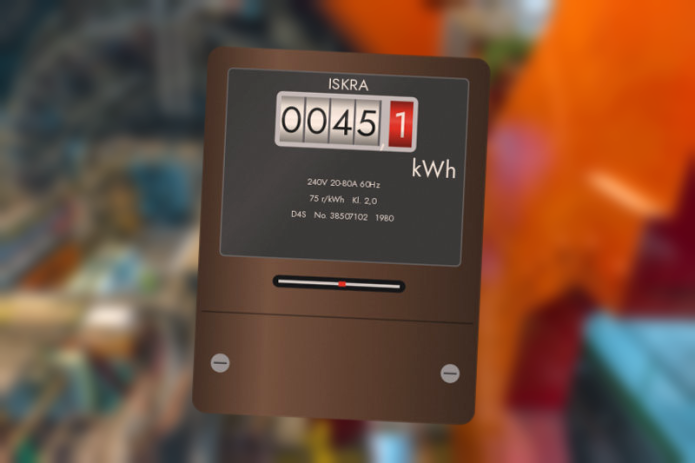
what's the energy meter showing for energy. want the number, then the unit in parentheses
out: 45.1 (kWh)
